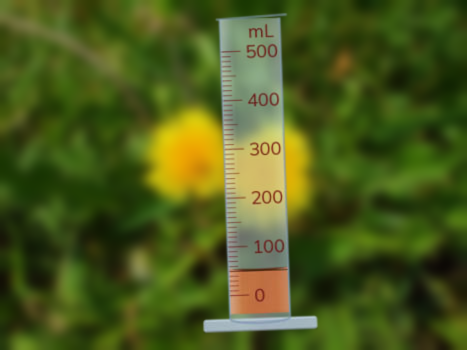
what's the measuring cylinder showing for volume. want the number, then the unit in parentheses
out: 50 (mL)
